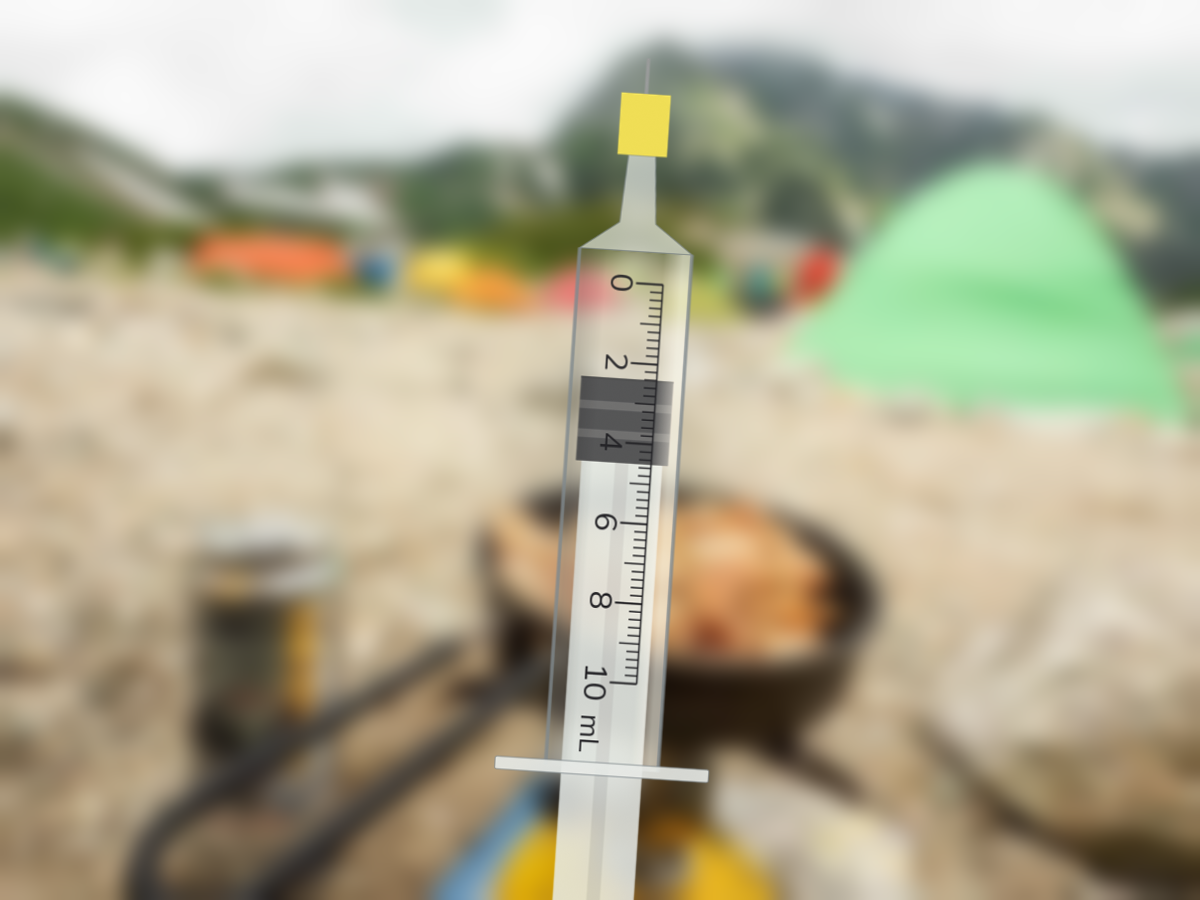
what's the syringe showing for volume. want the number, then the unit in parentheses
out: 2.4 (mL)
